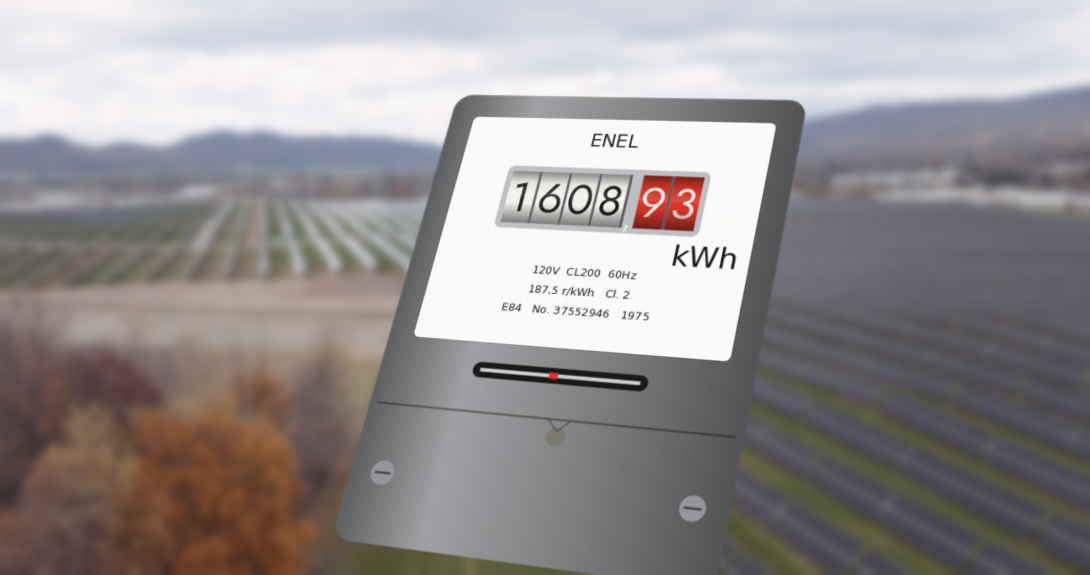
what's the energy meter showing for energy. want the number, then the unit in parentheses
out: 1608.93 (kWh)
